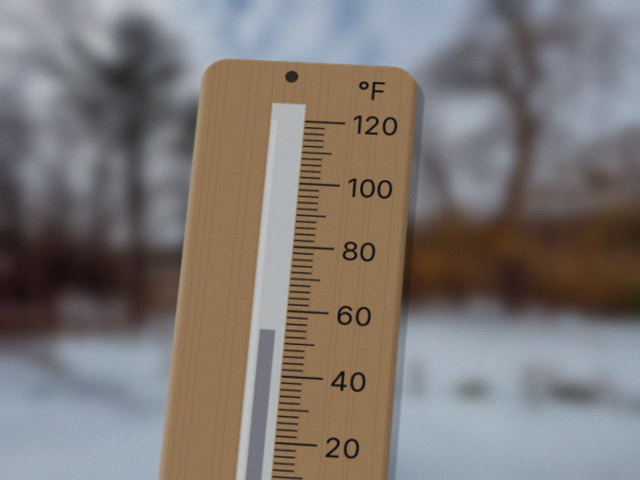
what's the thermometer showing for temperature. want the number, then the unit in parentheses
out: 54 (°F)
